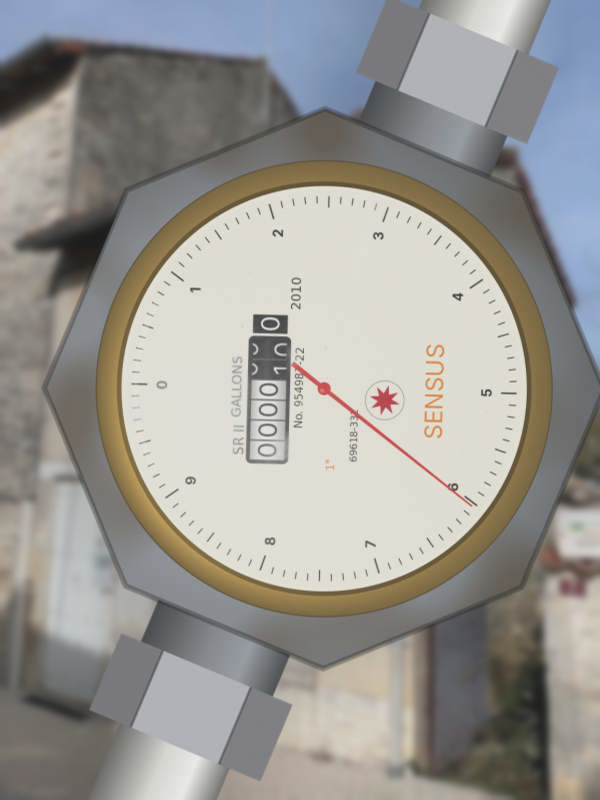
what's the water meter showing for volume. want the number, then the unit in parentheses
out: 96.0 (gal)
